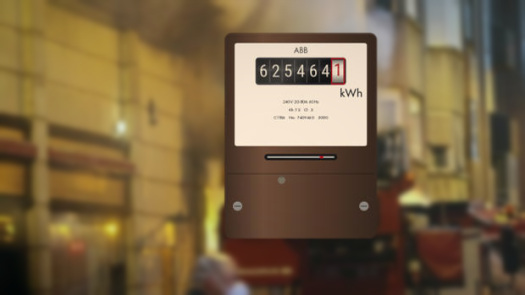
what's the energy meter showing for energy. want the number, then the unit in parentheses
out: 625464.1 (kWh)
